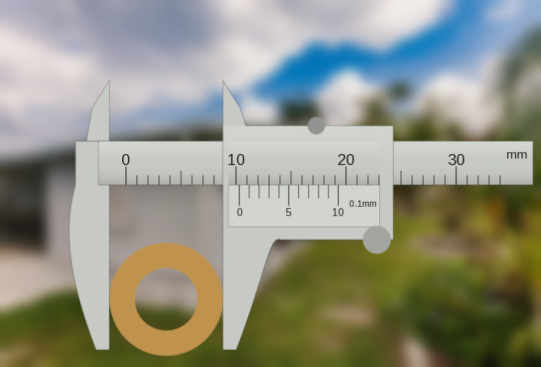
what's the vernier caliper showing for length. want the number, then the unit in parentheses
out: 10.3 (mm)
